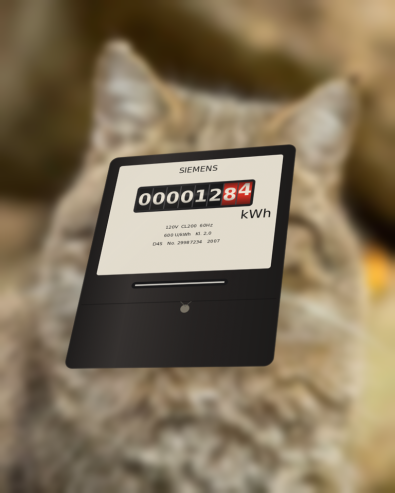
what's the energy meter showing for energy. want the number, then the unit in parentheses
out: 12.84 (kWh)
